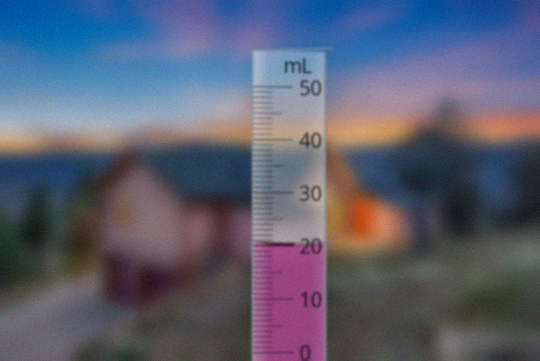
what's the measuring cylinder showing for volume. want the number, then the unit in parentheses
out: 20 (mL)
